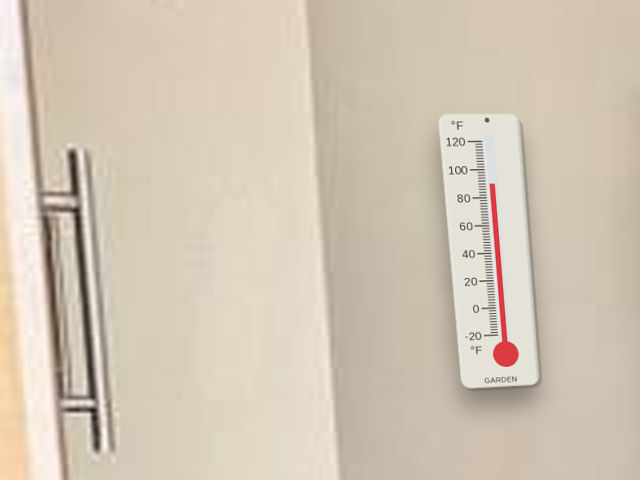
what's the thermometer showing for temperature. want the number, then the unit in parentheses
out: 90 (°F)
